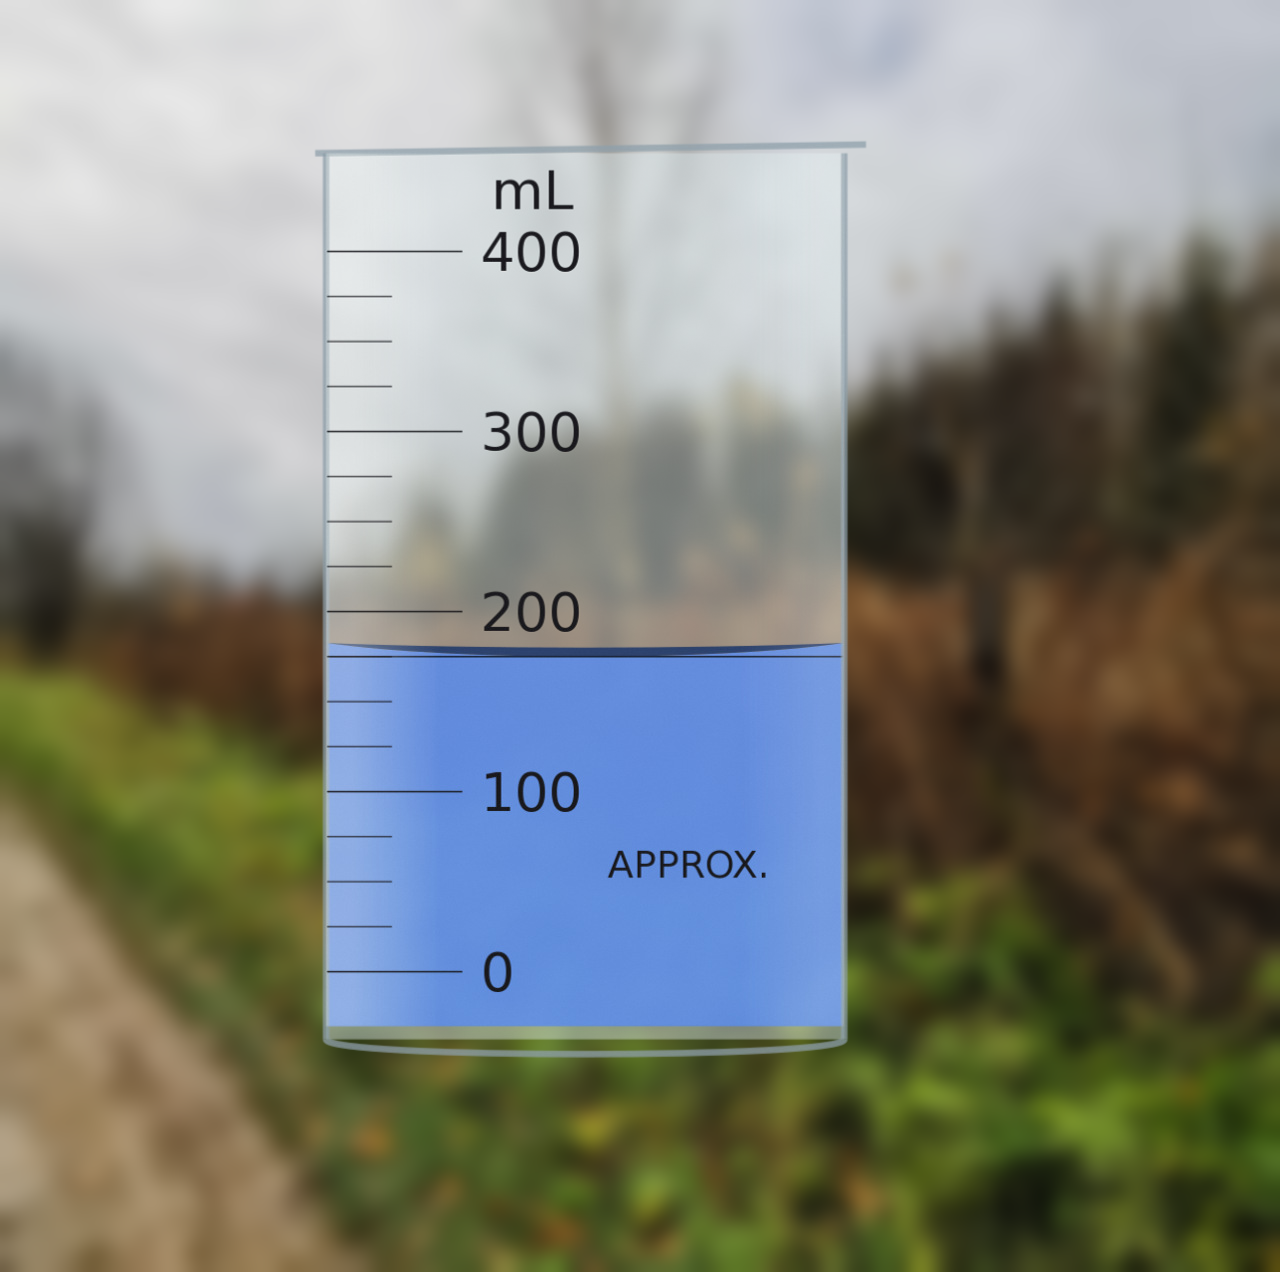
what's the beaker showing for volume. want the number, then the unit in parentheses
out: 175 (mL)
